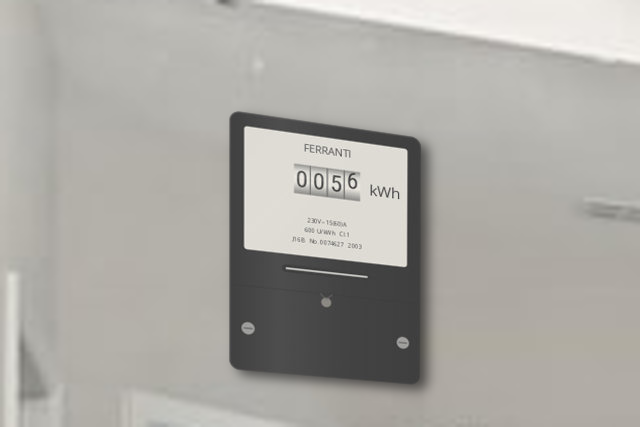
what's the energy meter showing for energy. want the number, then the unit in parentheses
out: 56 (kWh)
